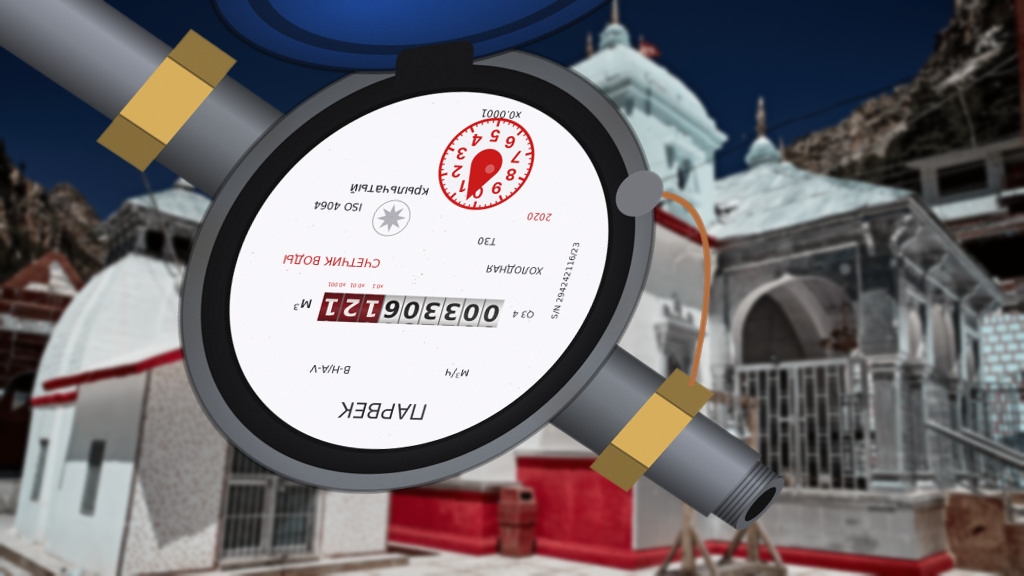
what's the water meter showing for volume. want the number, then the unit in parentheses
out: 3306.1210 (m³)
